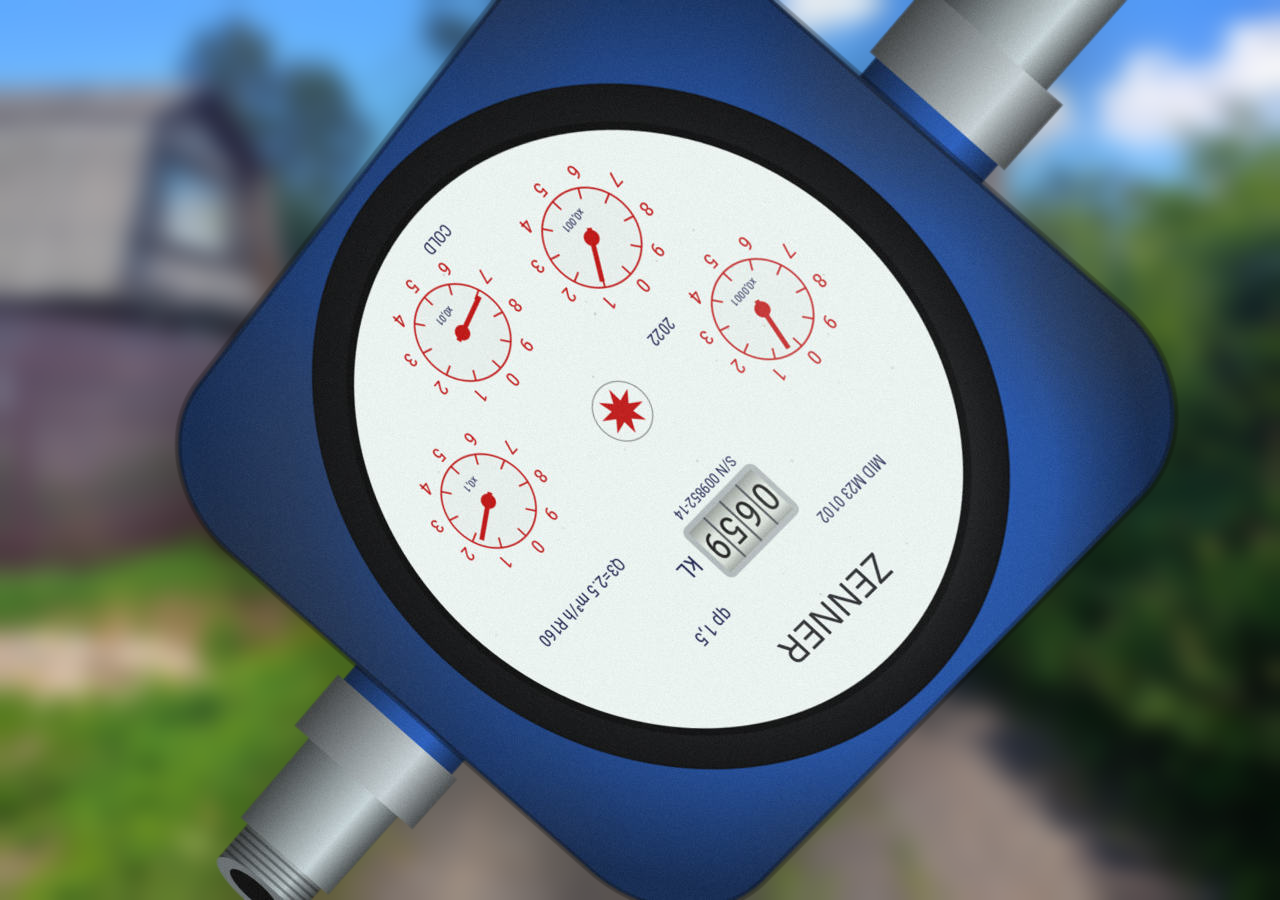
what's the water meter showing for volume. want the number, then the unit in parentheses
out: 659.1710 (kL)
